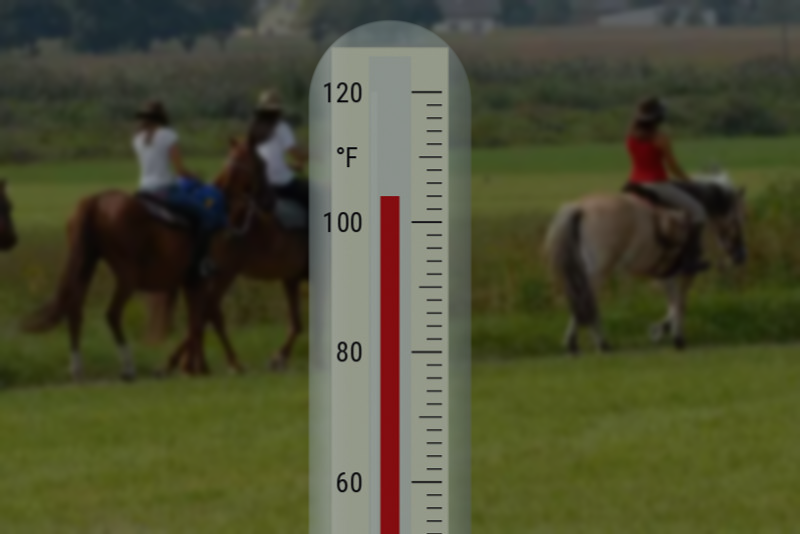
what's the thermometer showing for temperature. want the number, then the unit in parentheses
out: 104 (°F)
